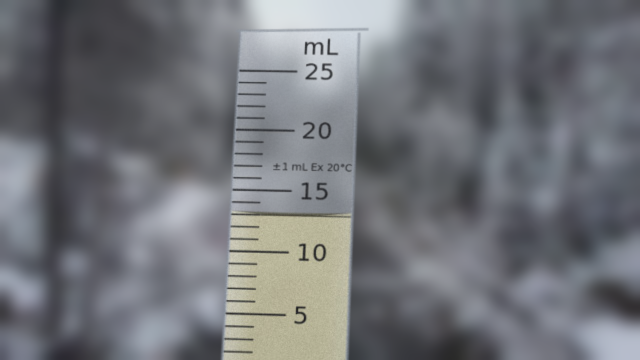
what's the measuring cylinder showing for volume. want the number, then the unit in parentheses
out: 13 (mL)
